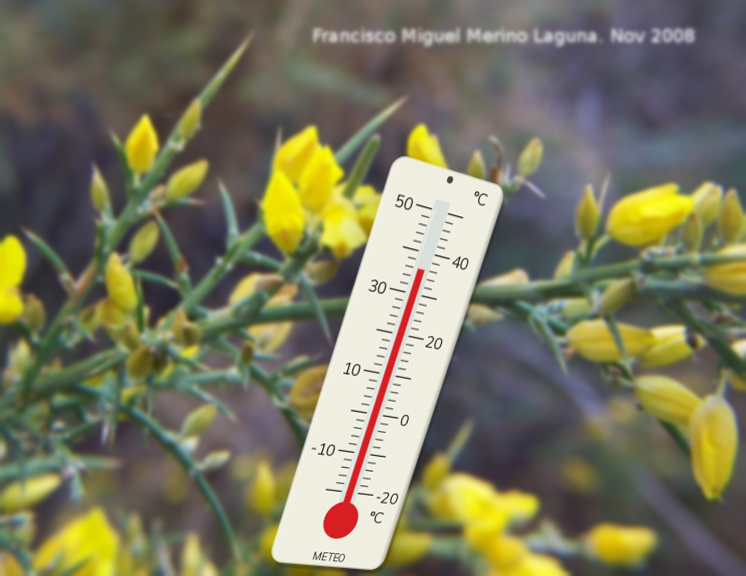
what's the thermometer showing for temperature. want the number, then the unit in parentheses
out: 36 (°C)
